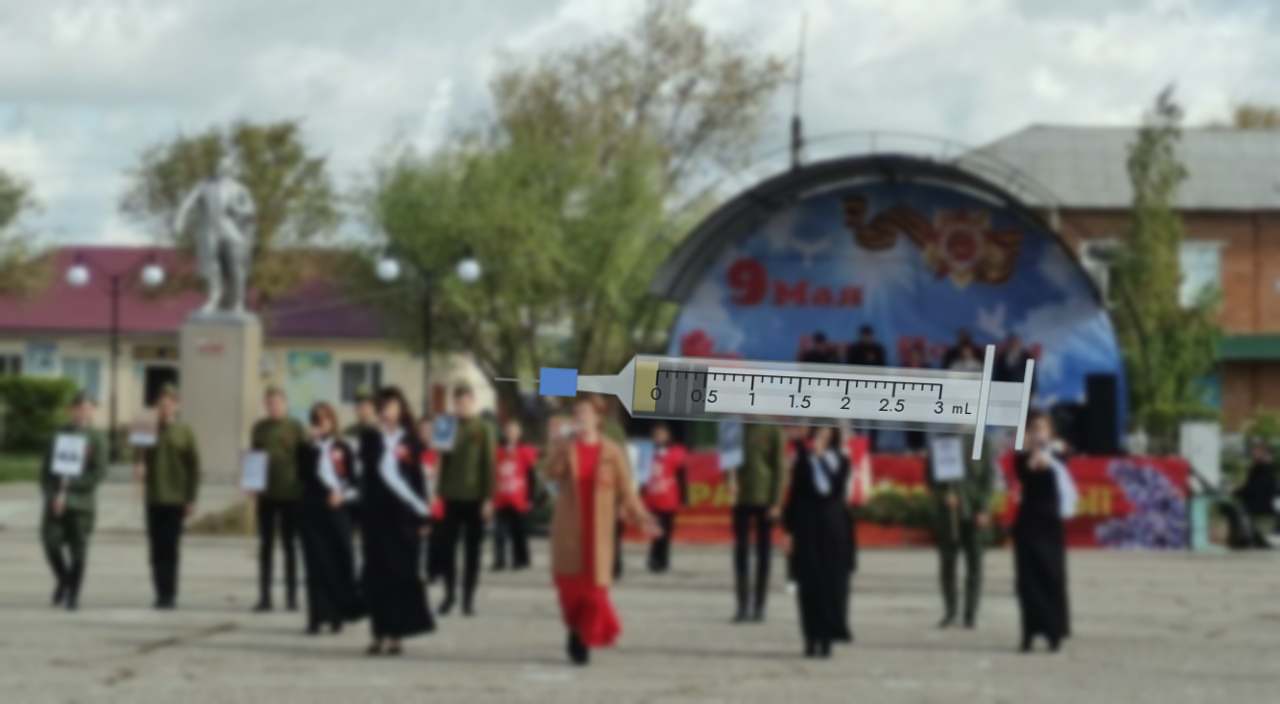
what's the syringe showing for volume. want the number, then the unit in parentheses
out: 0 (mL)
